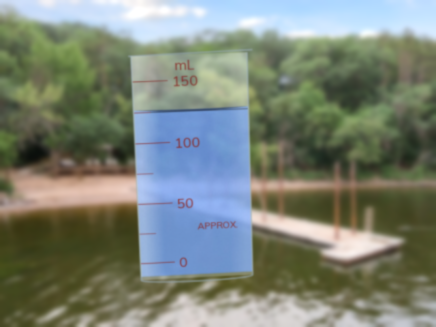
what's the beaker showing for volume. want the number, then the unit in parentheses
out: 125 (mL)
